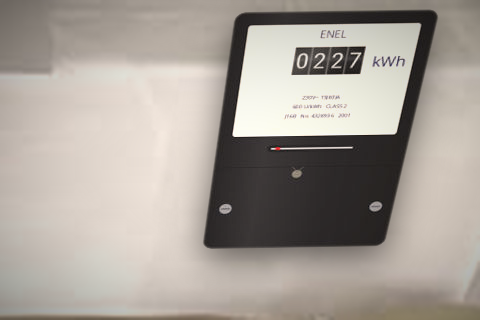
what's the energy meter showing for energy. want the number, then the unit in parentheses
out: 227 (kWh)
